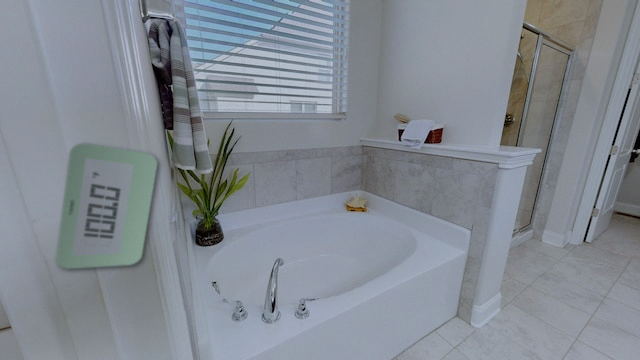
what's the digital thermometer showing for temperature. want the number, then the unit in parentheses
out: 100.0 (°F)
